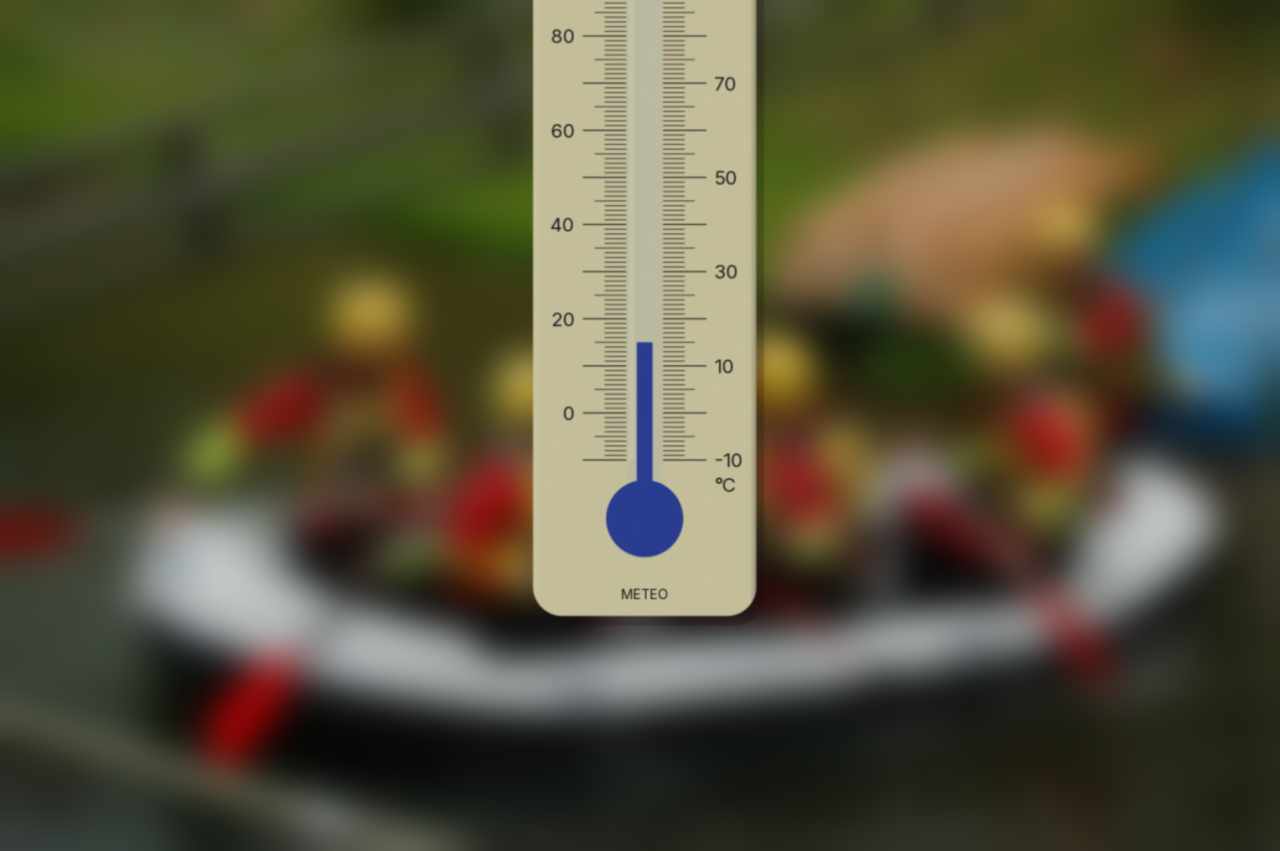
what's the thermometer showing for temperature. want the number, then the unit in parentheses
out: 15 (°C)
